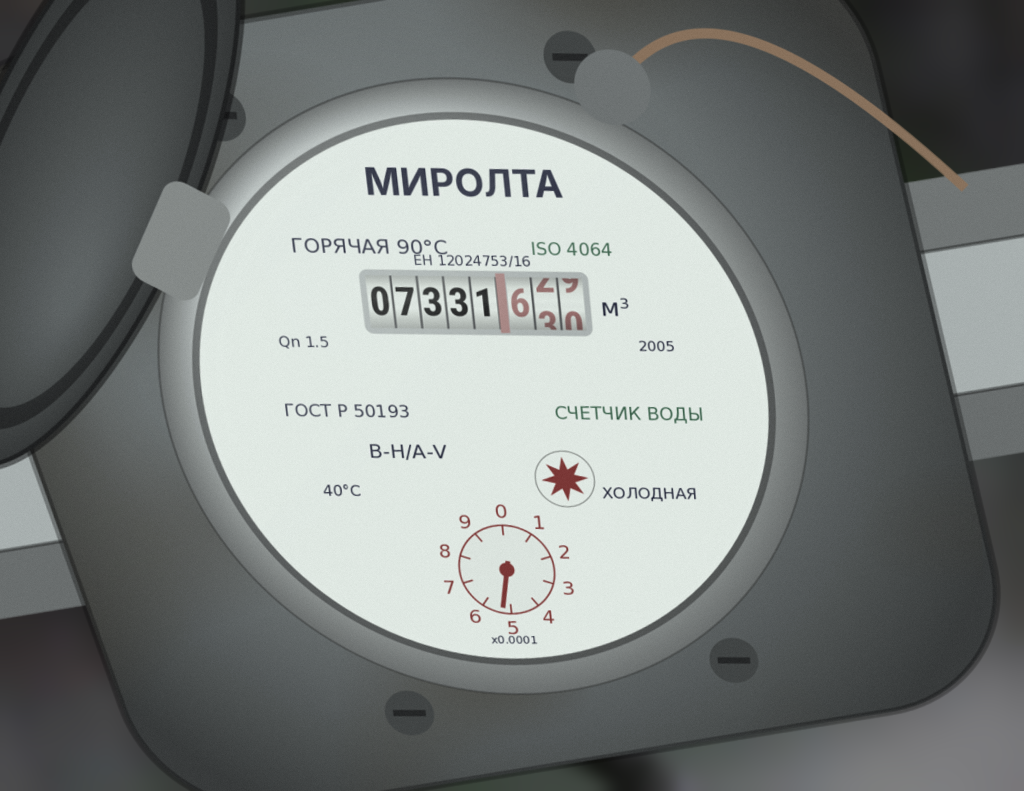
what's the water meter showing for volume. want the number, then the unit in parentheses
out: 7331.6295 (m³)
